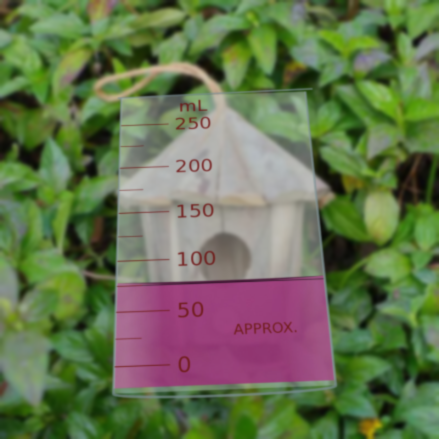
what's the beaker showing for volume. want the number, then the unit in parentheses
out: 75 (mL)
